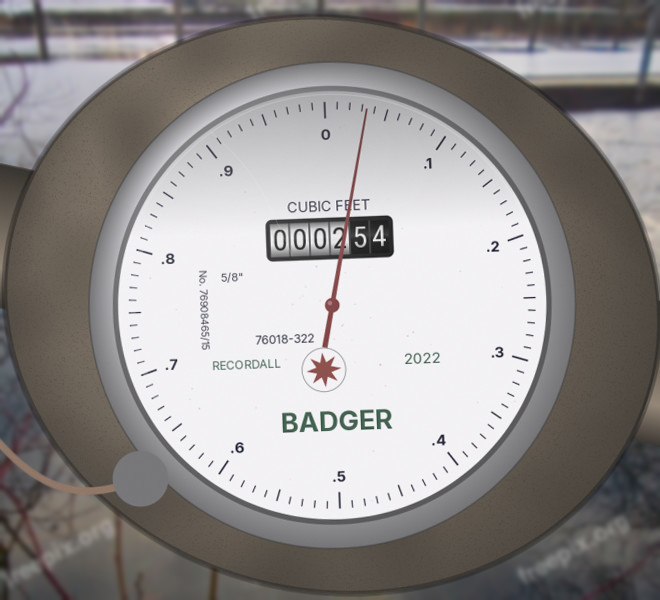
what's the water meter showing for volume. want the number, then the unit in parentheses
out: 254.03 (ft³)
